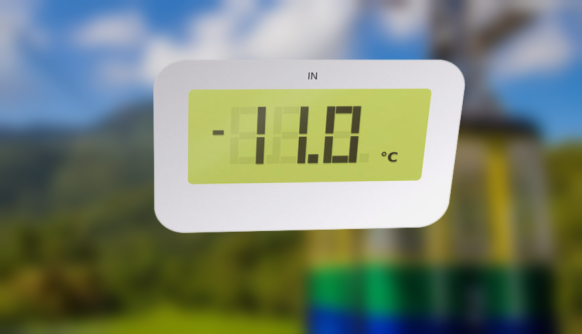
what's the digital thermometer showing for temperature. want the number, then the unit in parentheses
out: -11.0 (°C)
